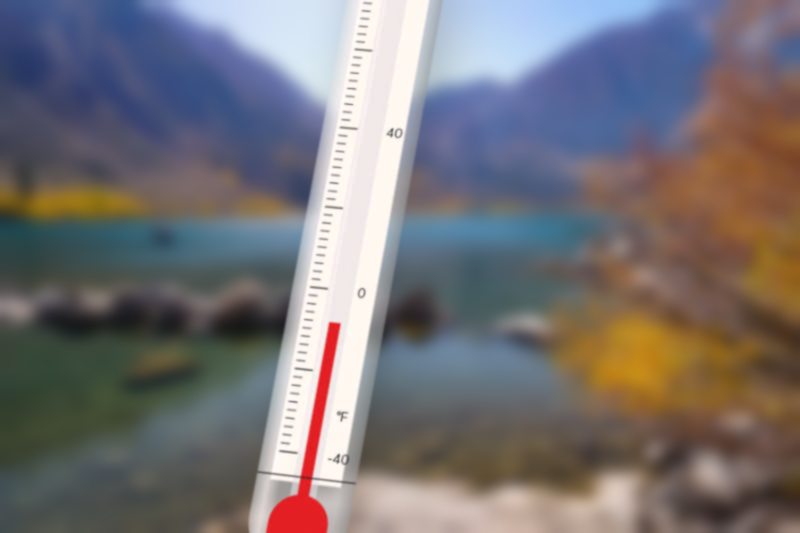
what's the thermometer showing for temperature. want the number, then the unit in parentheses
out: -8 (°F)
